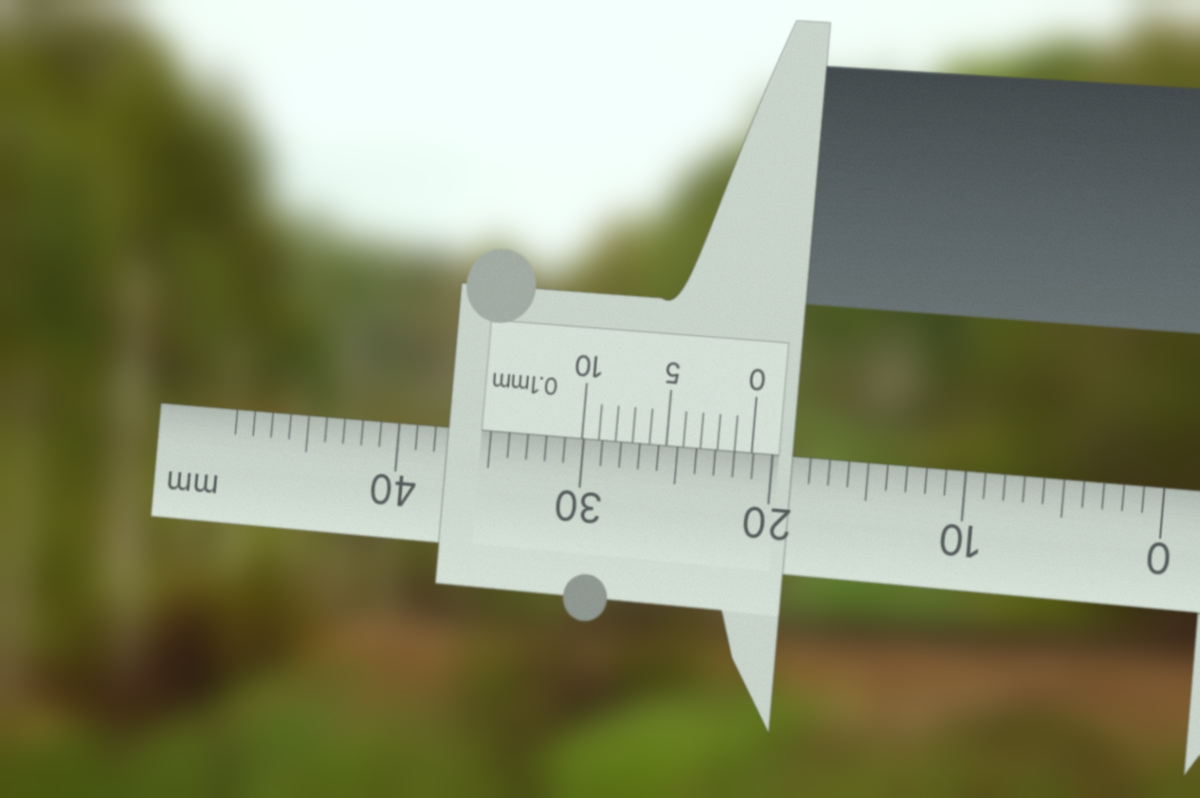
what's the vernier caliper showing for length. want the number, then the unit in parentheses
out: 21.1 (mm)
